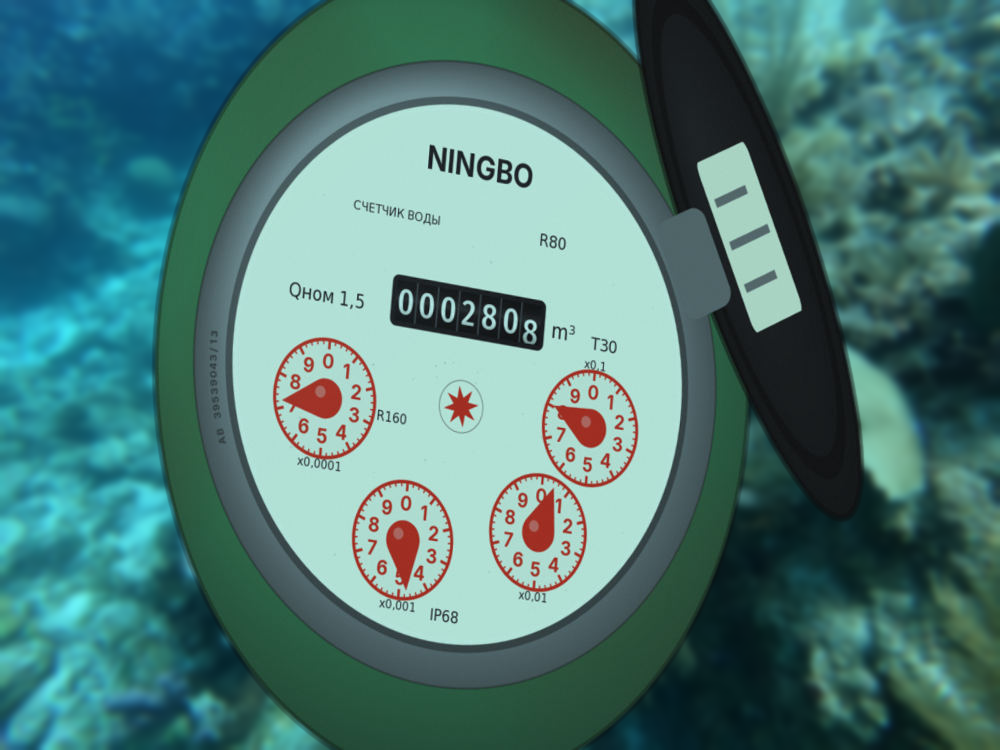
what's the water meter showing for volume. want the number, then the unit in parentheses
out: 2807.8047 (m³)
